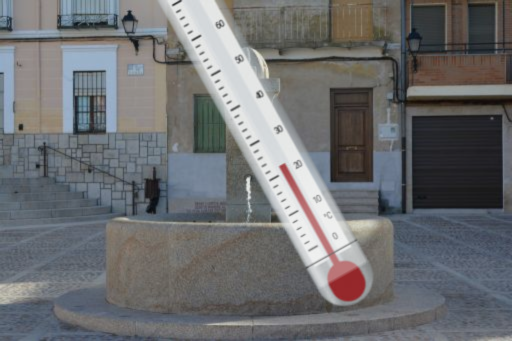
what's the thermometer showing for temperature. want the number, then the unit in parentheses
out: 22 (°C)
